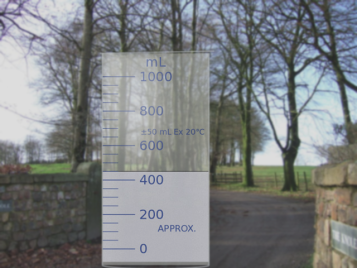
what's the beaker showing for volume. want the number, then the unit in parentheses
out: 450 (mL)
